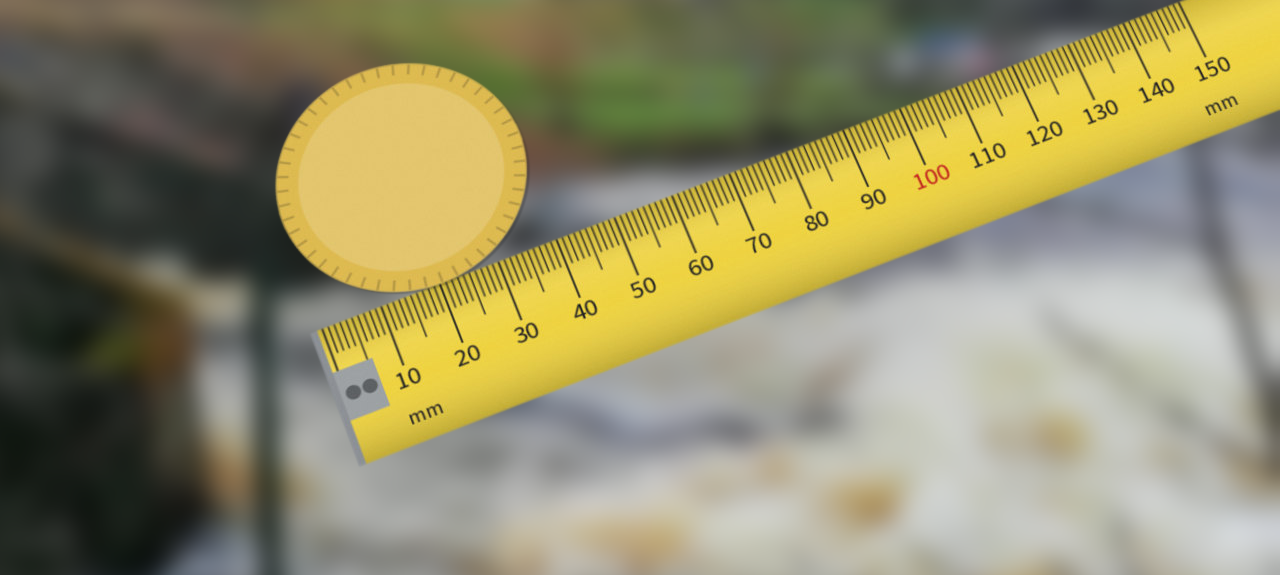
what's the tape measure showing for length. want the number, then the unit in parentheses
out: 41 (mm)
